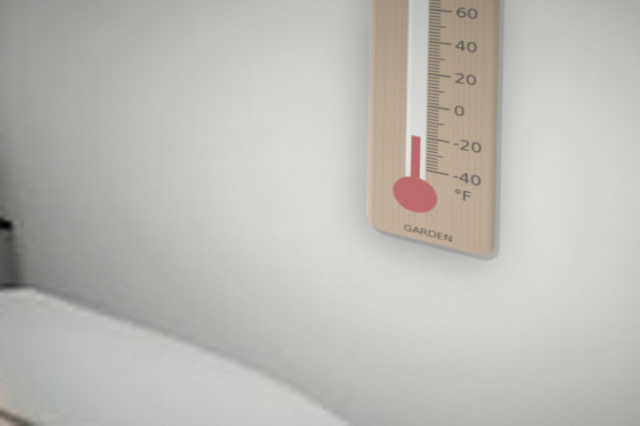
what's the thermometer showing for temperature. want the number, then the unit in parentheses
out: -20 (°F)
